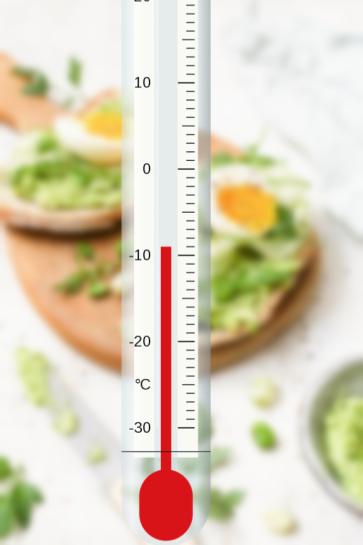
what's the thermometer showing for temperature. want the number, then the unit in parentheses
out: -9 (°C)
